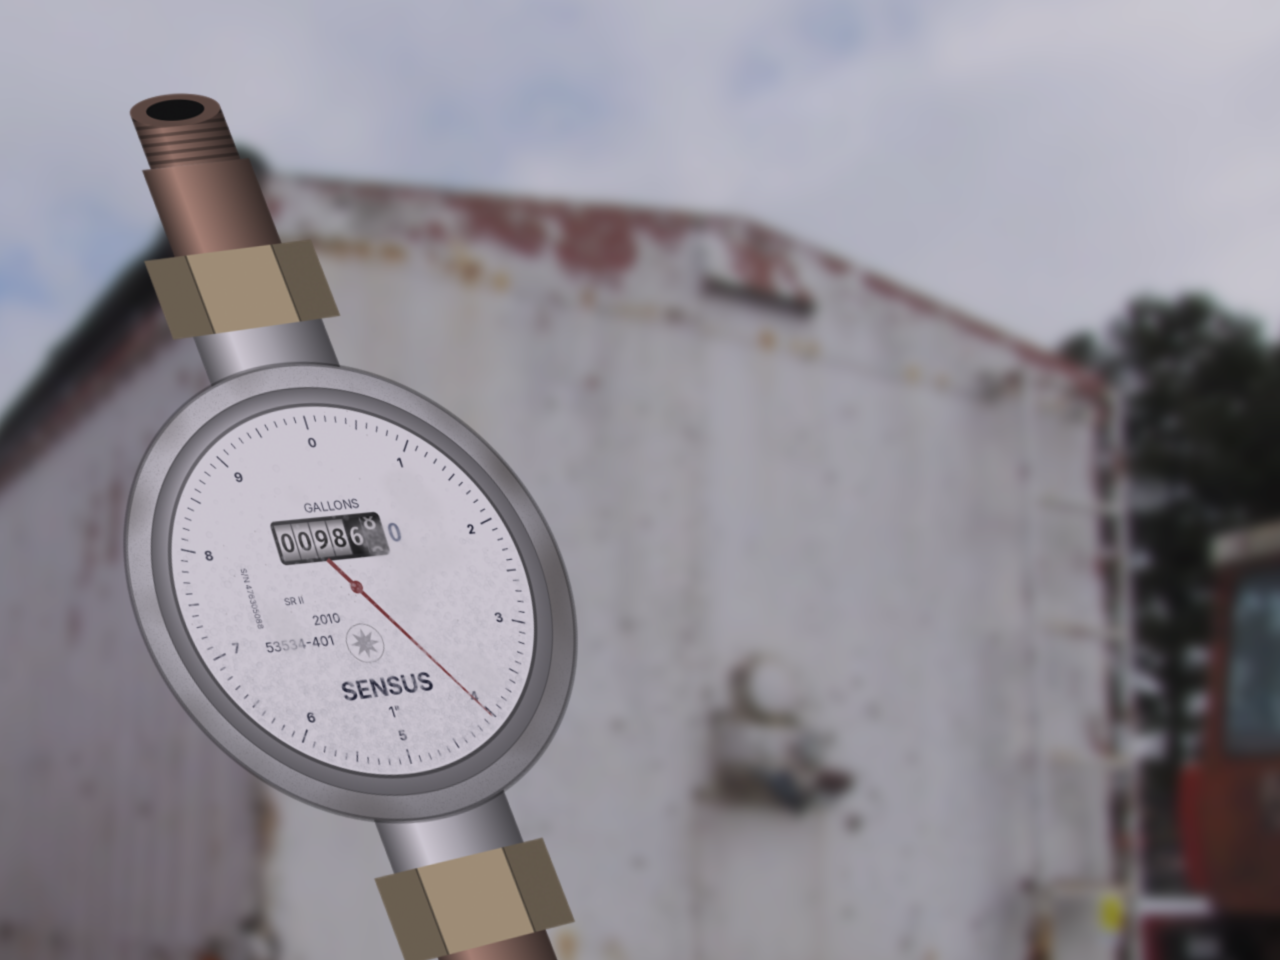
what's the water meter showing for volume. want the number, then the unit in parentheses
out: 98684.0 (gal)
